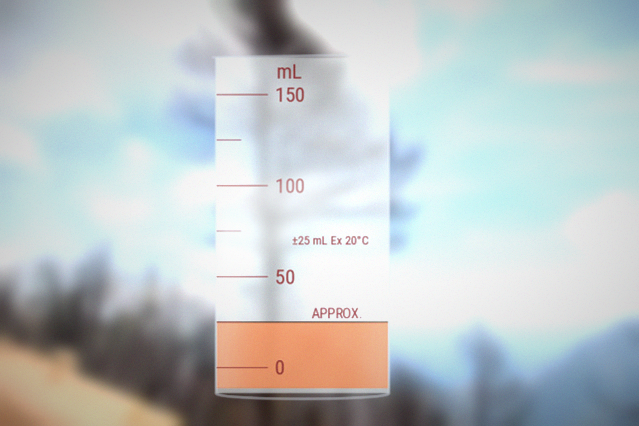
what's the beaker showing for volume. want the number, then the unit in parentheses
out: 25 (mL)
